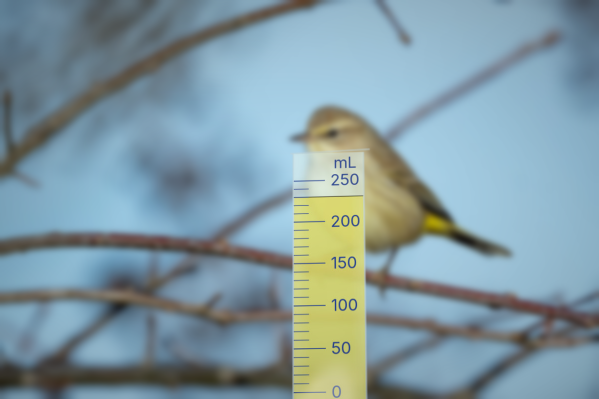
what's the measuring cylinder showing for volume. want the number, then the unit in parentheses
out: 230 (mL)
